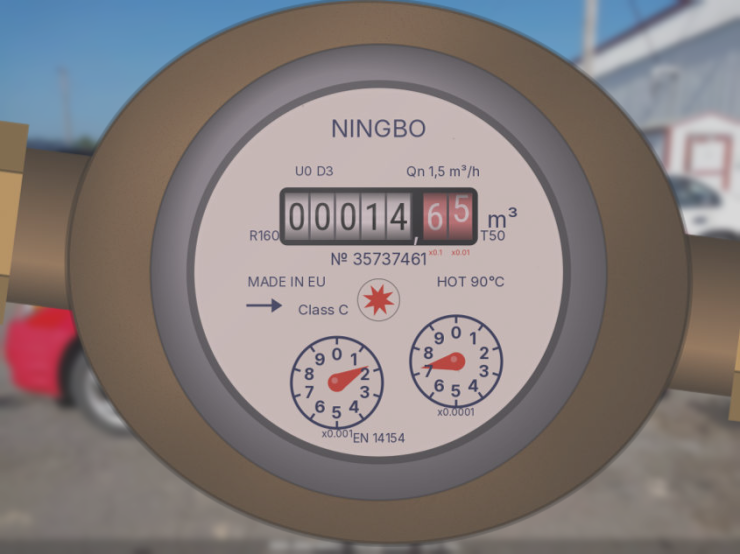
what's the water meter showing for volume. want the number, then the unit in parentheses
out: 14.6517 (m³)
